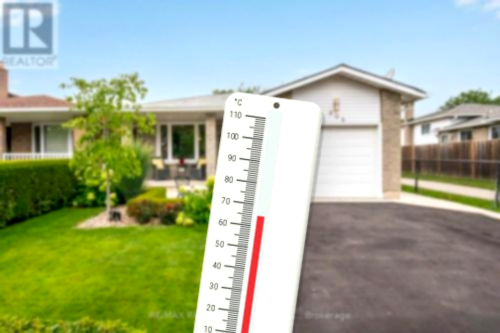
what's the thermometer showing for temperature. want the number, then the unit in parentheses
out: 65 (°C)
